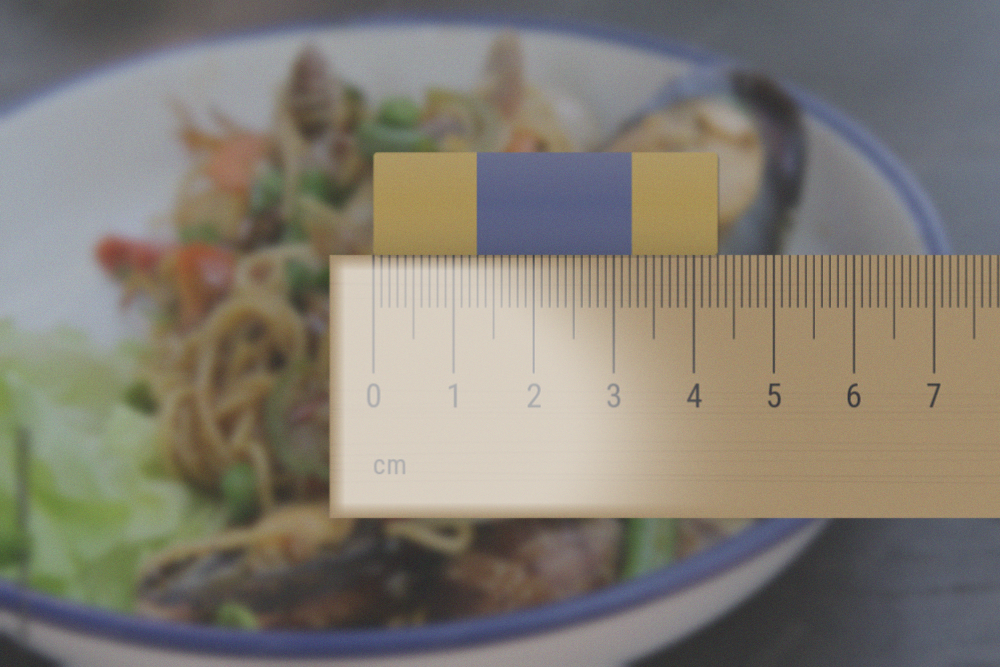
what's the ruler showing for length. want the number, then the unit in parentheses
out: 4.3 (cm)
